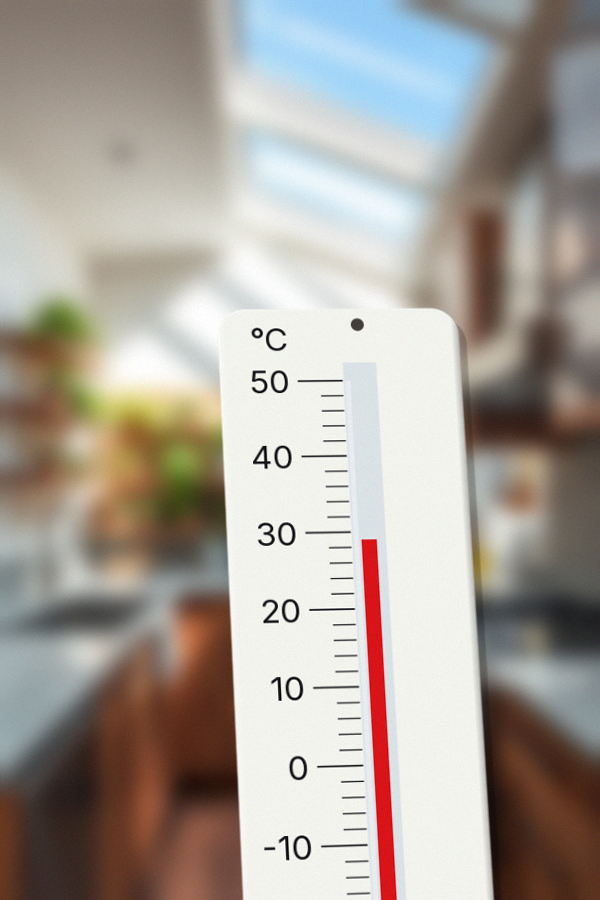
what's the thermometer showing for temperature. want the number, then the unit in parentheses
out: 29 (°C)
